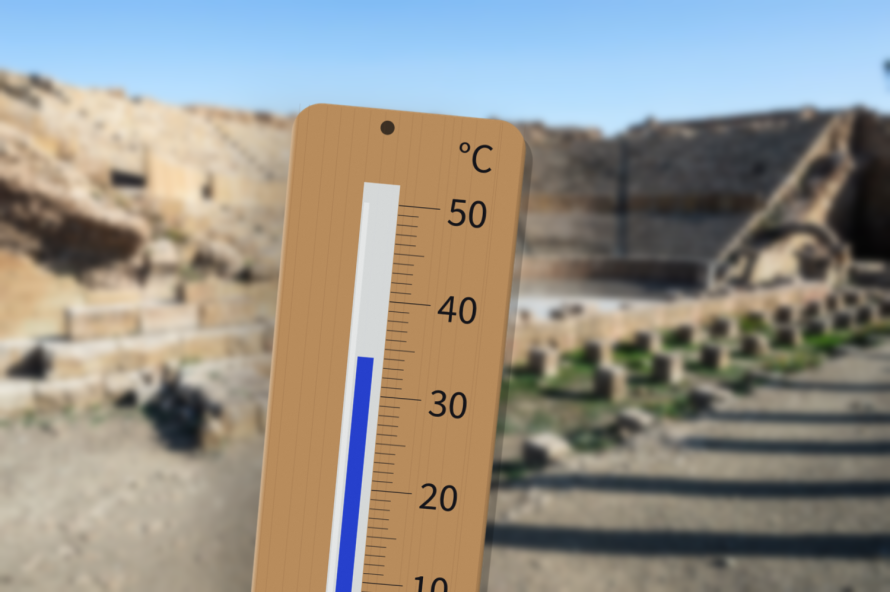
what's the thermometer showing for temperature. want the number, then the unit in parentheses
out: 34 (°C)
